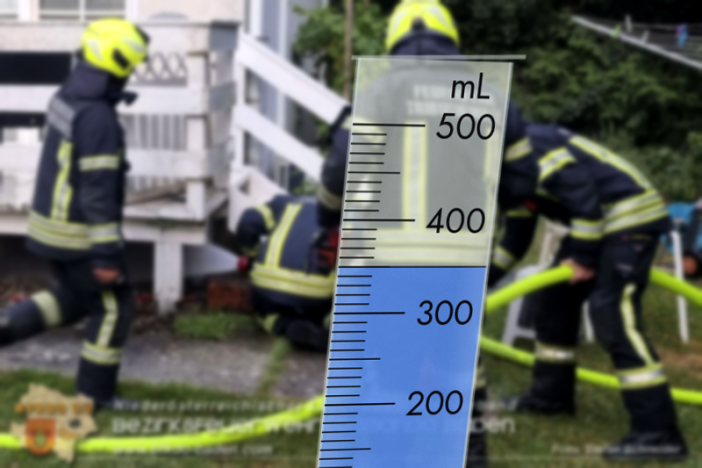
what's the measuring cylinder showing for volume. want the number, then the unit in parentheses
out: 350 (mL)
